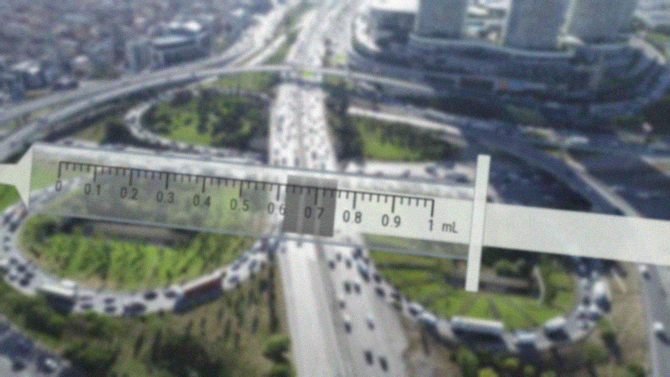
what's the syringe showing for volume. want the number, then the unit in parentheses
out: 0.62 (mL)
